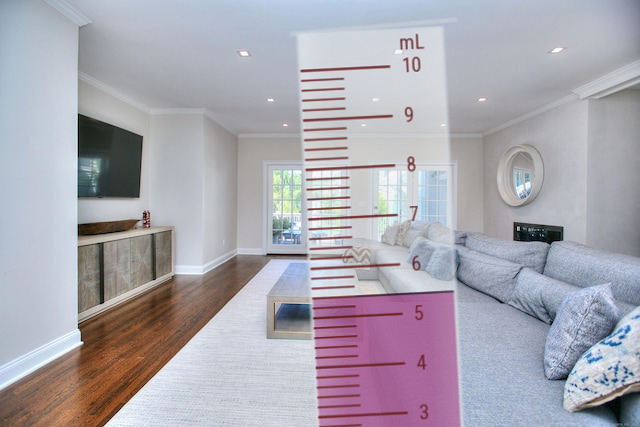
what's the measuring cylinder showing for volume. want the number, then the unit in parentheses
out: 5.4 (mL)
